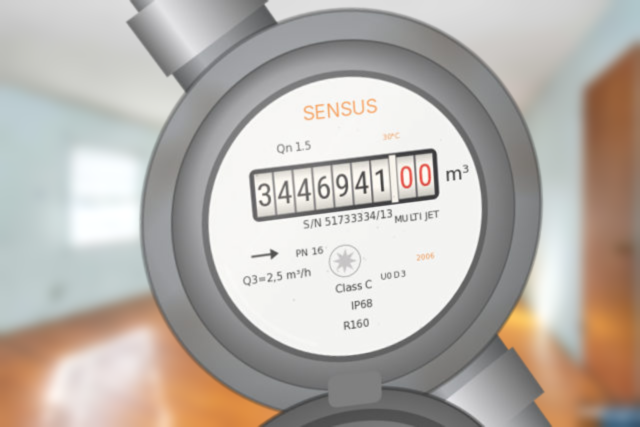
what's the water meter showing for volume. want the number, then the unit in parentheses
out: 3446941.00 (m³)
